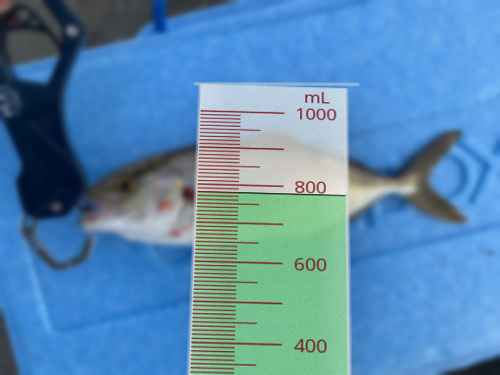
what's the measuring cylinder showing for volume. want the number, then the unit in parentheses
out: 780 (mL)
